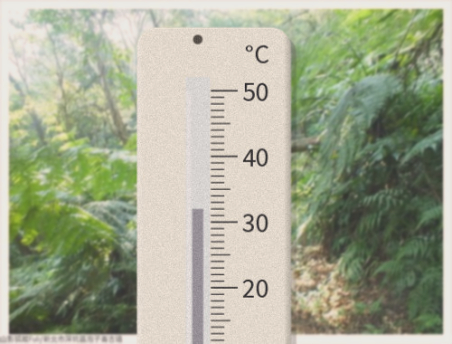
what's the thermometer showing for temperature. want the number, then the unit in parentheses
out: 32 (°C)
